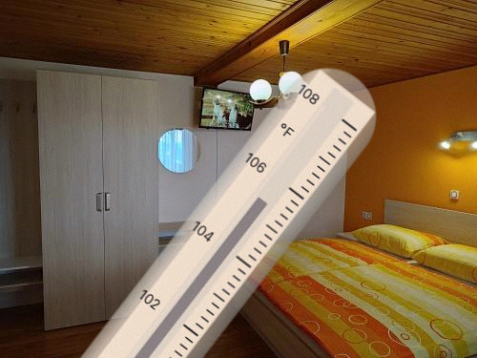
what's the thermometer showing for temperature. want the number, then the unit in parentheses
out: 105.4 (°F)
